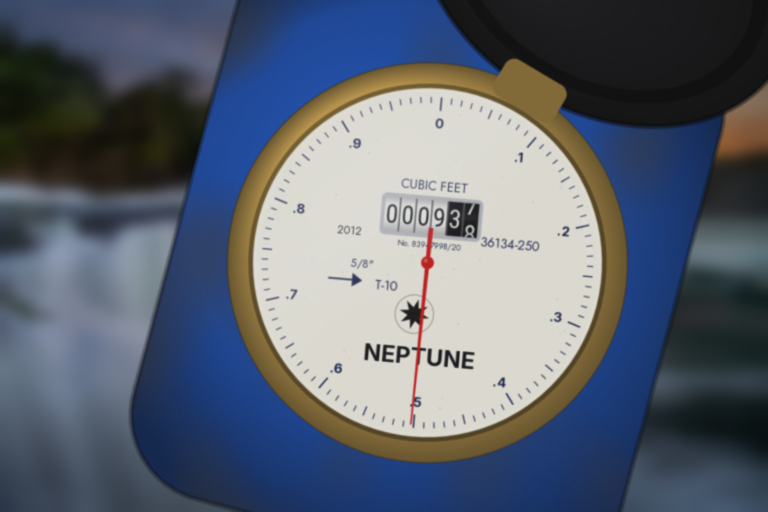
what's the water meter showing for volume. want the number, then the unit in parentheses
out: 937.50 (ft³)
